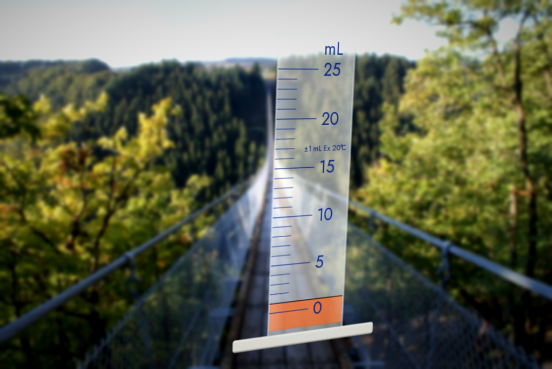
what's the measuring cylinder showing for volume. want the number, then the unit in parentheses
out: 1 (mL)
